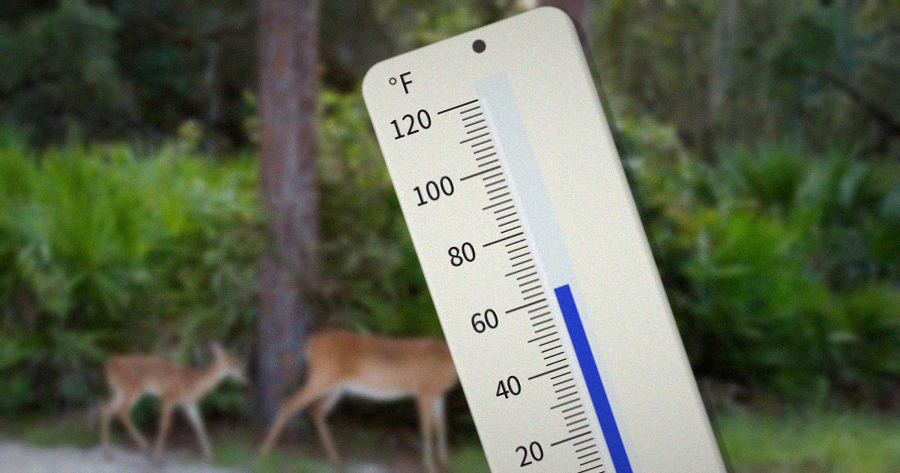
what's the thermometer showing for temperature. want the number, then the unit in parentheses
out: 62 (°F)
